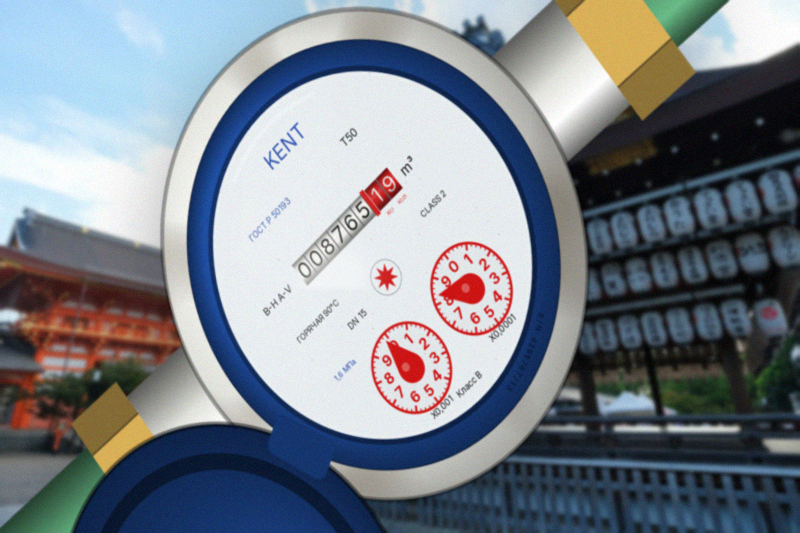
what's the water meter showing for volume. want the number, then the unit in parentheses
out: 8765.1898 (m³)
